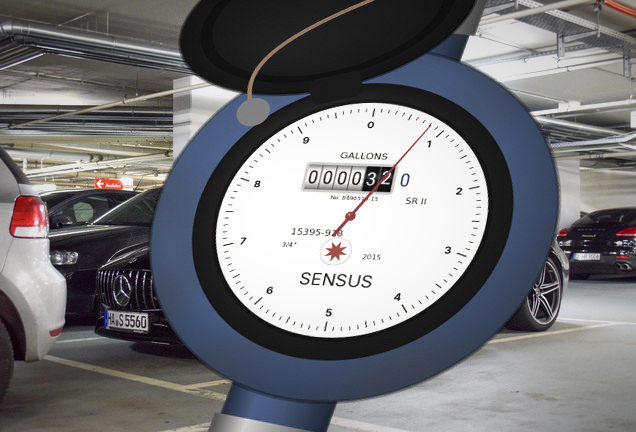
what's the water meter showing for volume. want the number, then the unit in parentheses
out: 320.8 (gal)
